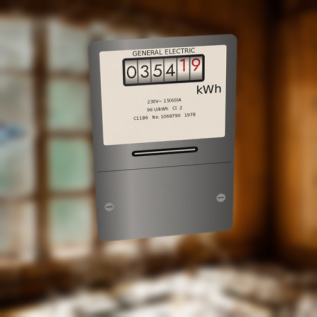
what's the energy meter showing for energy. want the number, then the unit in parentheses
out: 354.19 (kWh)
